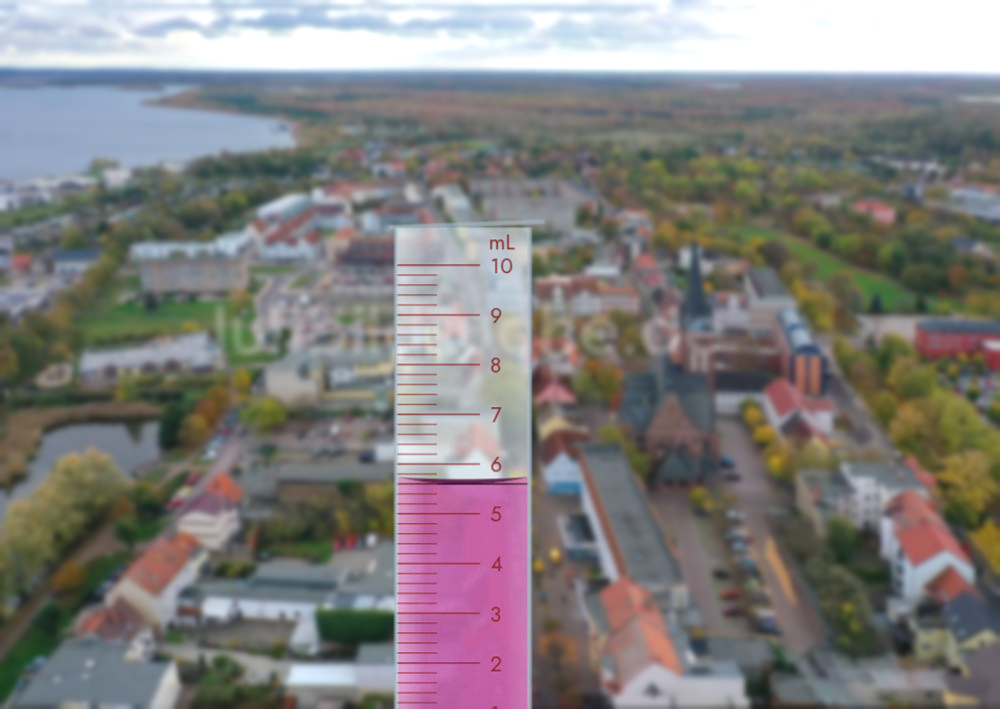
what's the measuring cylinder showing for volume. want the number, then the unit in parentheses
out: 5.6 (mL)
